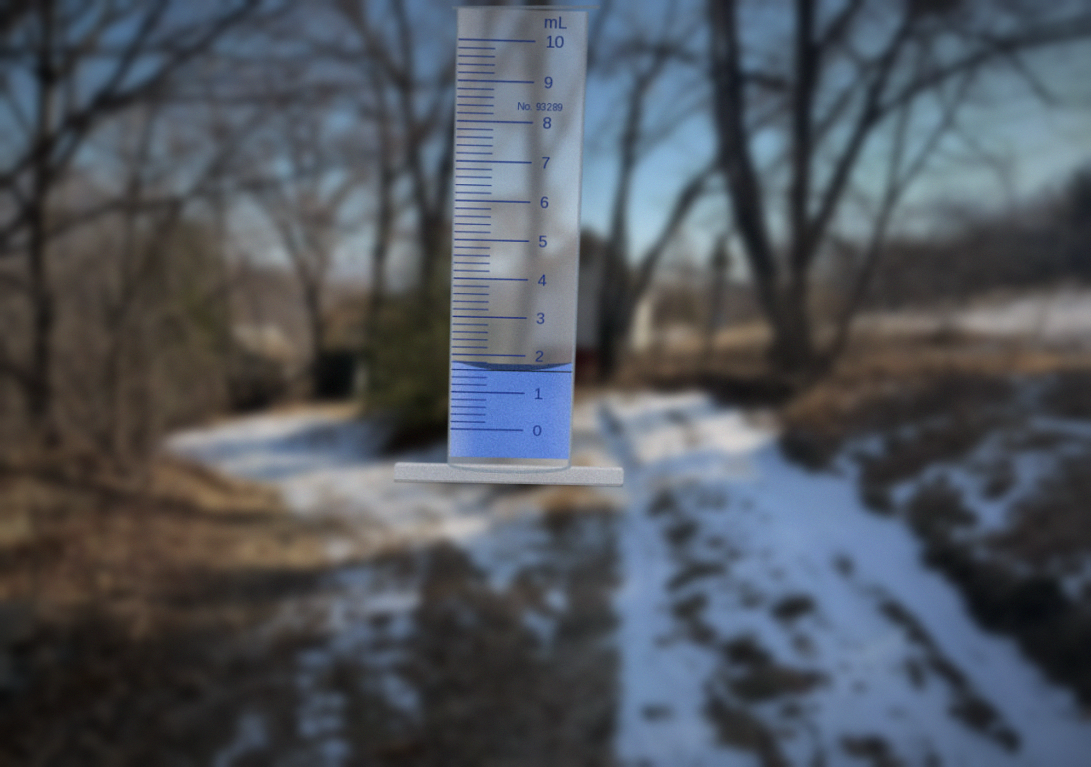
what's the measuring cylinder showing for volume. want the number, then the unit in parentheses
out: 1.6 (mL)
